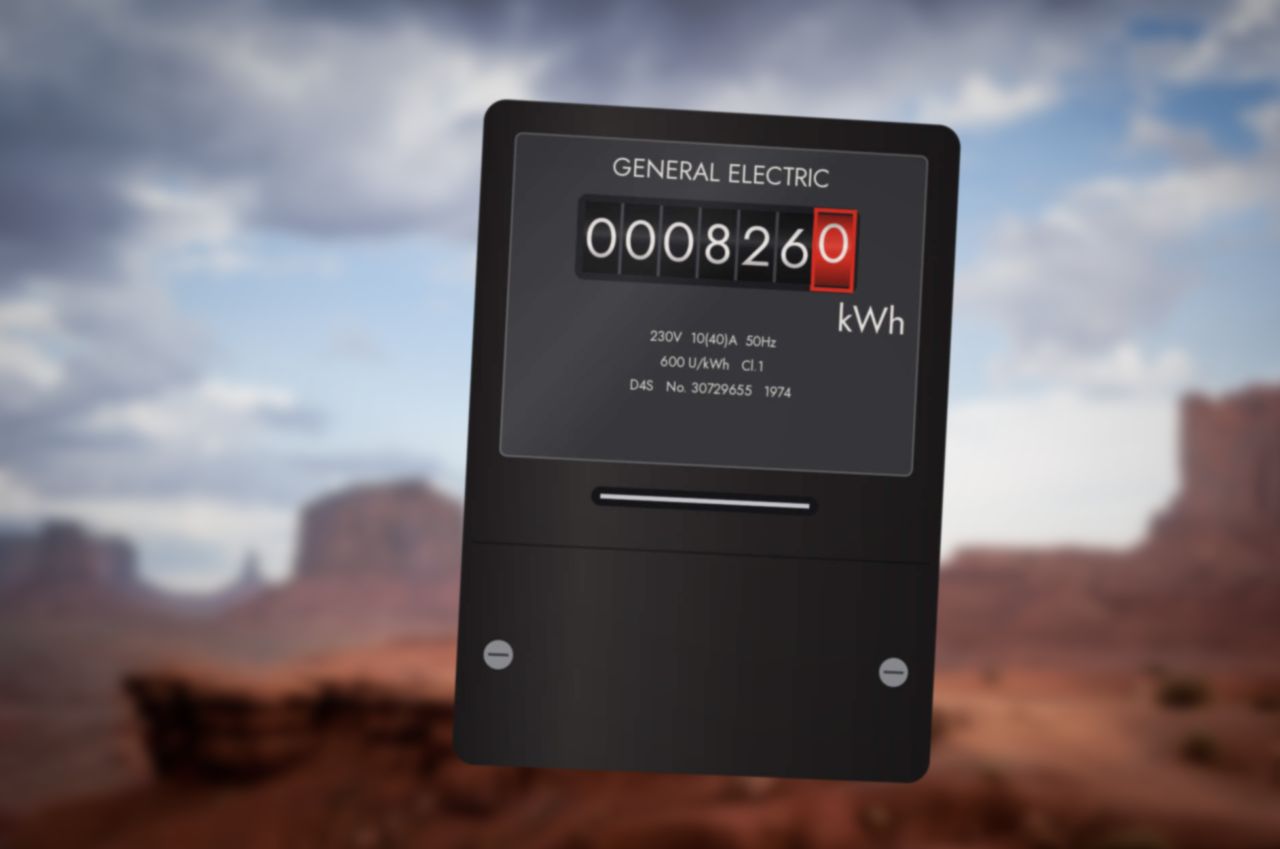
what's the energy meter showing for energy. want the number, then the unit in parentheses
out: 826.0 (kWh)
